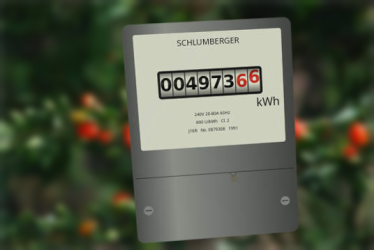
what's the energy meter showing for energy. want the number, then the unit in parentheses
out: 4973.66 (kWh)
